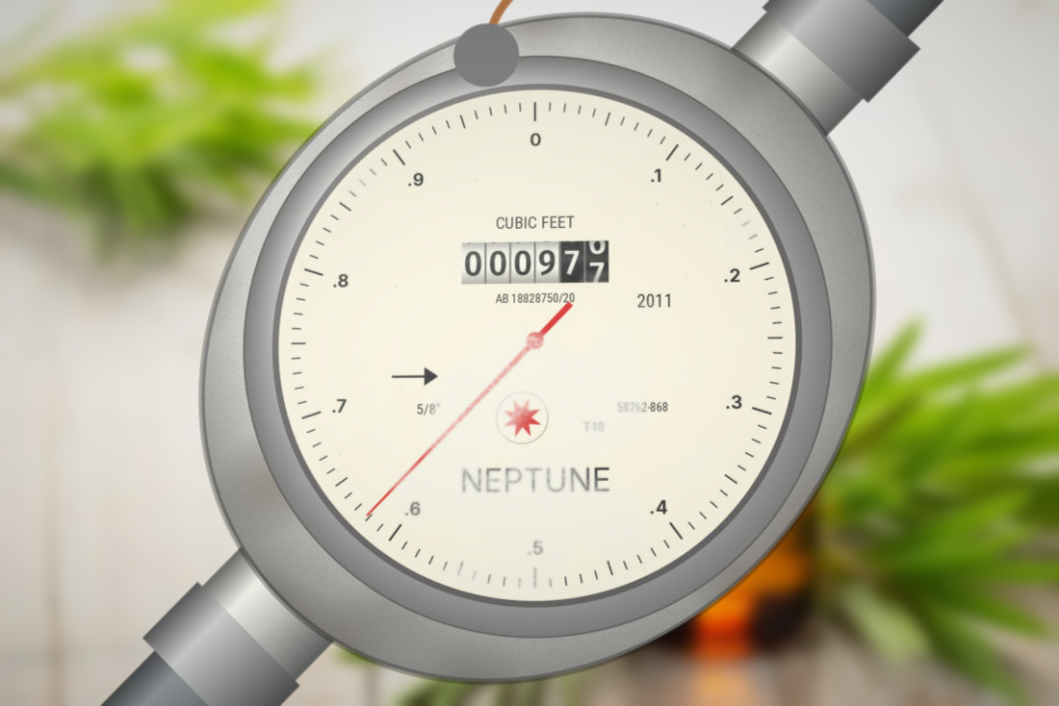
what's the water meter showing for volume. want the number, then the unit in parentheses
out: 976.62 (ft³)
